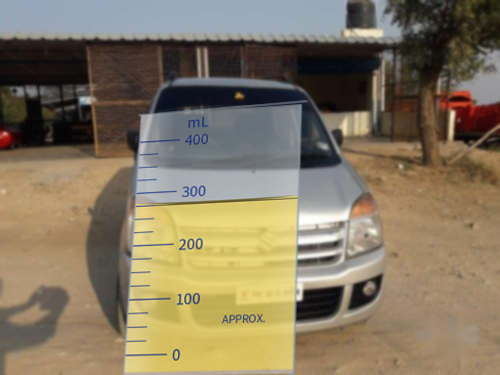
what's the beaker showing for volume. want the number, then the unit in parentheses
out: 275 (mL)
